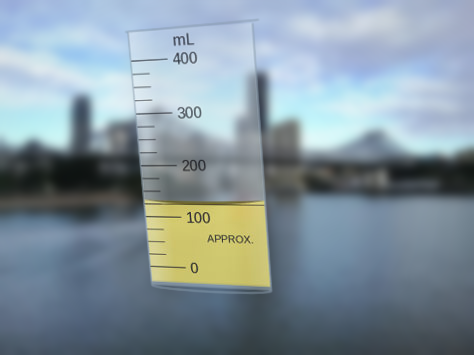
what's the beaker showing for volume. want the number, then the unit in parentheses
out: 125 (mL)
